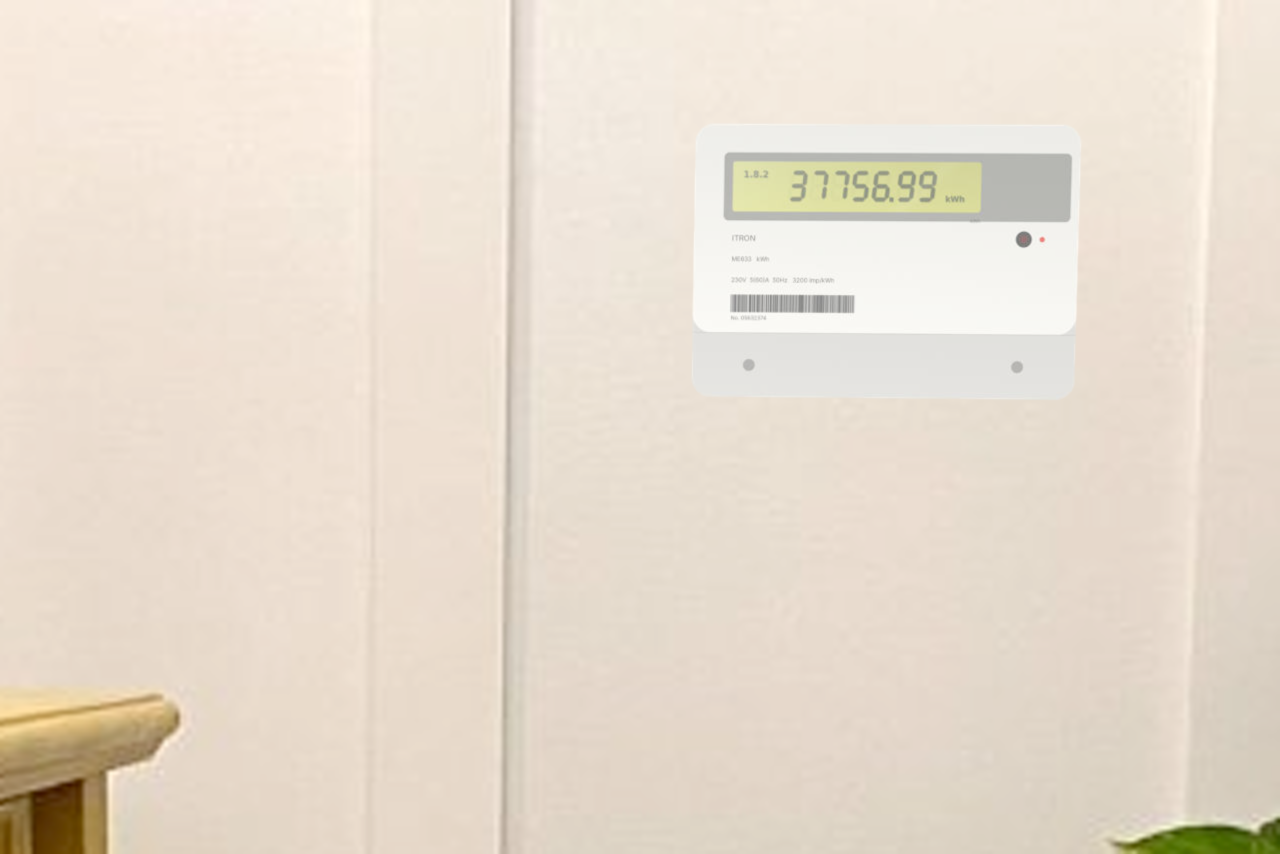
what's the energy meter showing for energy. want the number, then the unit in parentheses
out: 37756.99 (kWh)
